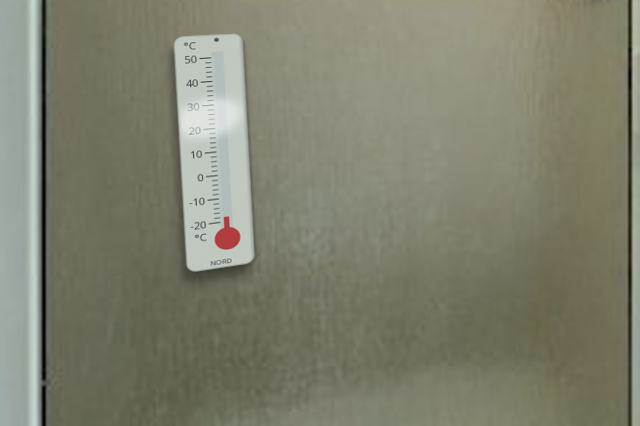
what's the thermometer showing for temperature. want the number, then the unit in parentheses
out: -18 (°C)
